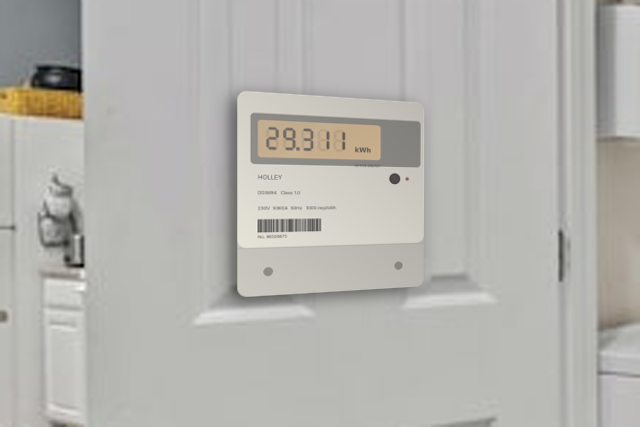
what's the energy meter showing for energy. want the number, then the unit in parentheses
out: 29.311 (kWh)
